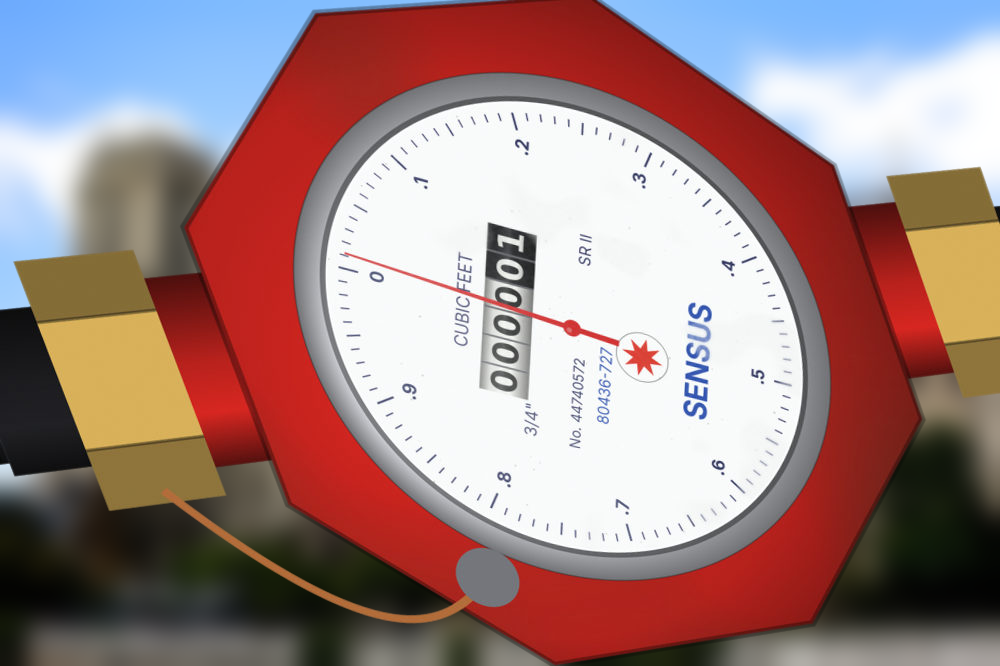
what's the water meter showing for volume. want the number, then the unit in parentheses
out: 1.01 (ft³)
